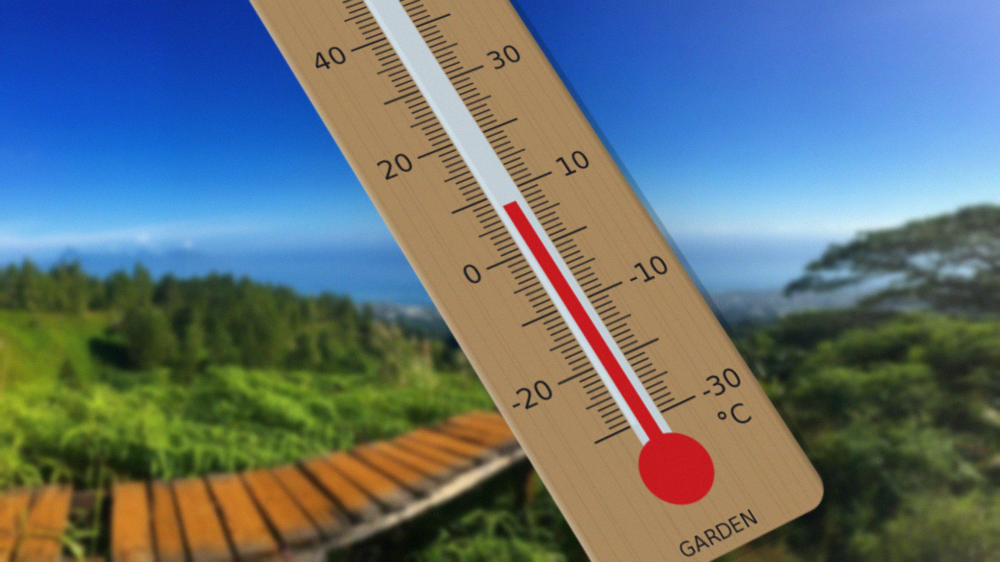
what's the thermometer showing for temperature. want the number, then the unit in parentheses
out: 8 (°C)
